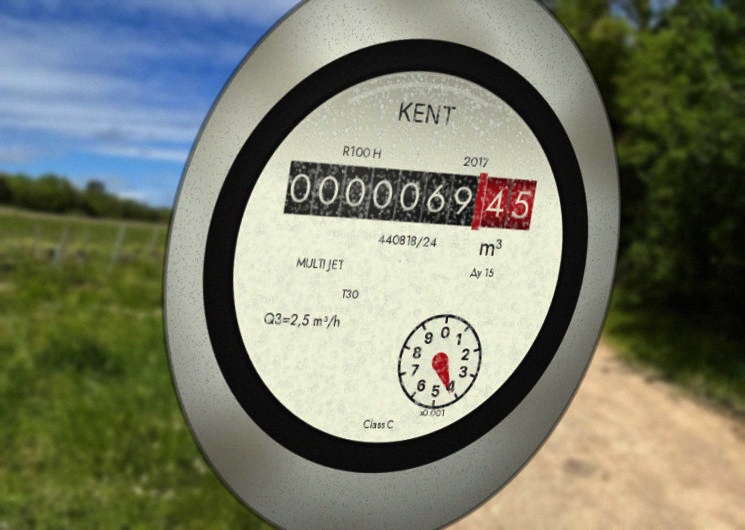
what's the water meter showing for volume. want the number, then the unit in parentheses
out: 69.454 (m³)
